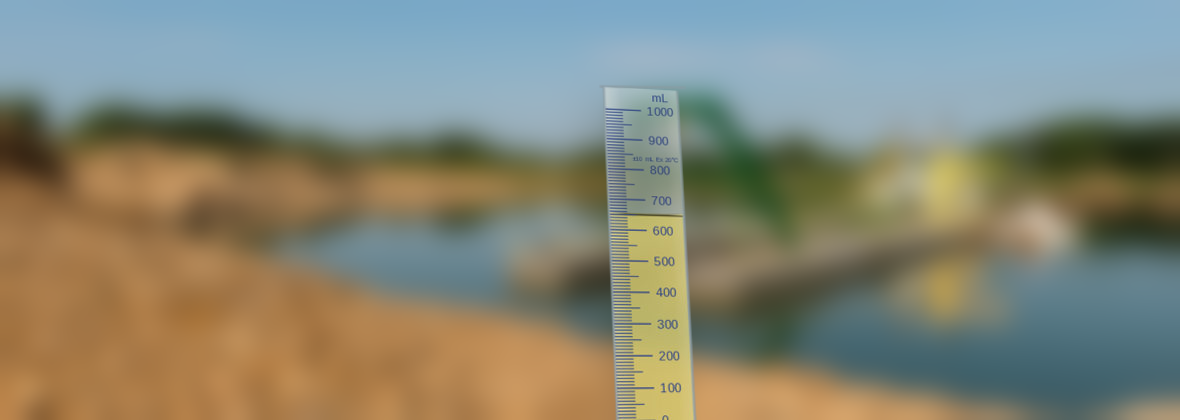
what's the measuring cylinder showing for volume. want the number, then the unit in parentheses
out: 650 (mL)
